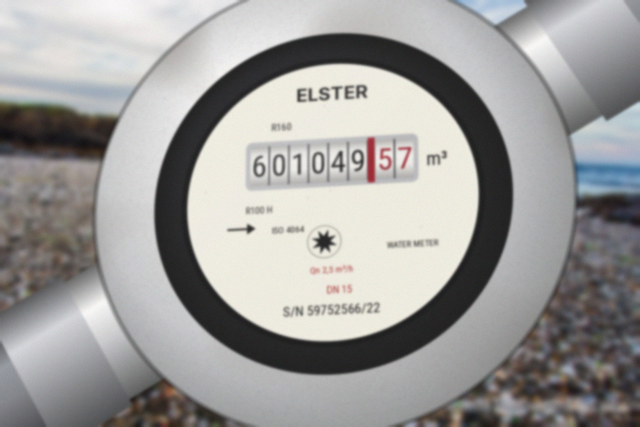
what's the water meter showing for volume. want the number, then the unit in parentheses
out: 601049.57 (m³)
